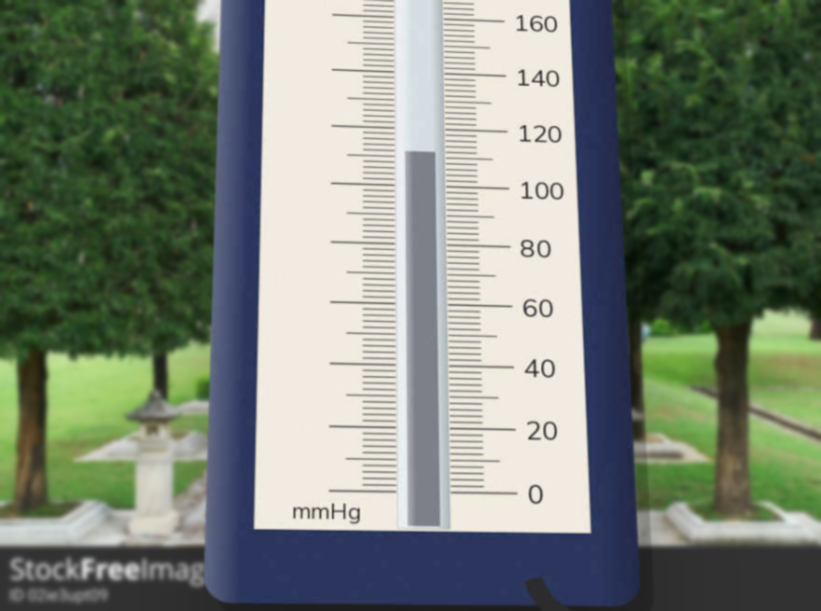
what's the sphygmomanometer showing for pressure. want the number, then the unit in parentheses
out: 112 (mmHg)
